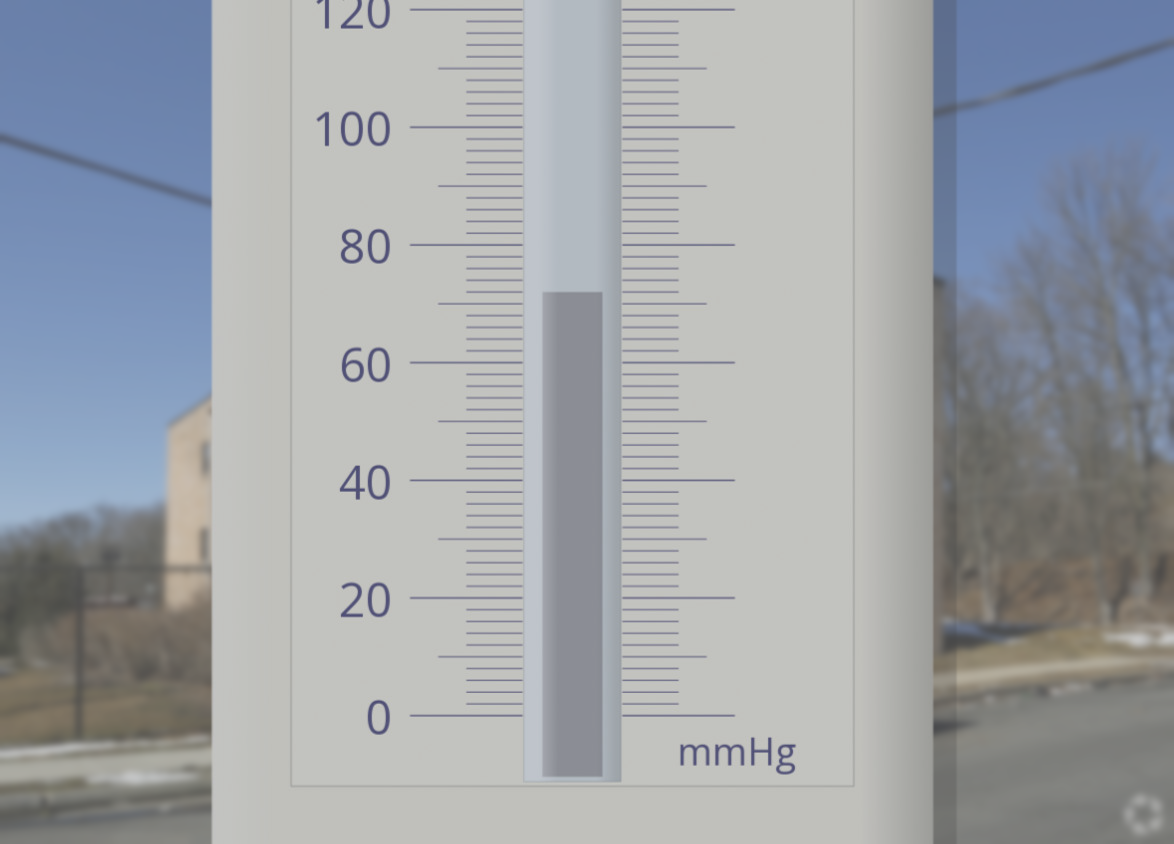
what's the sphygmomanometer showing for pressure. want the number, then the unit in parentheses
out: 72 (mmHg)
